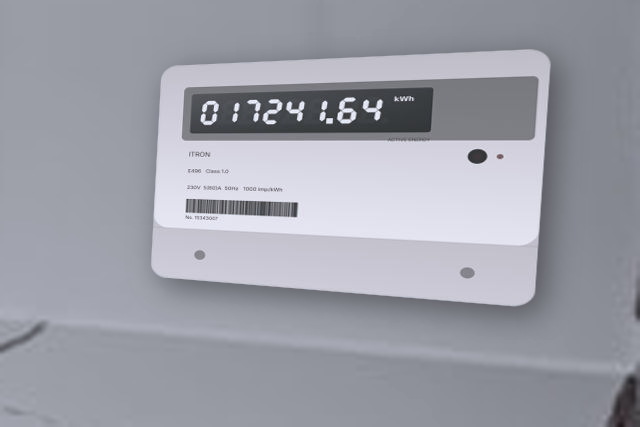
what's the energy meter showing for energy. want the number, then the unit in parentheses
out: 17241.64 (kWh)
